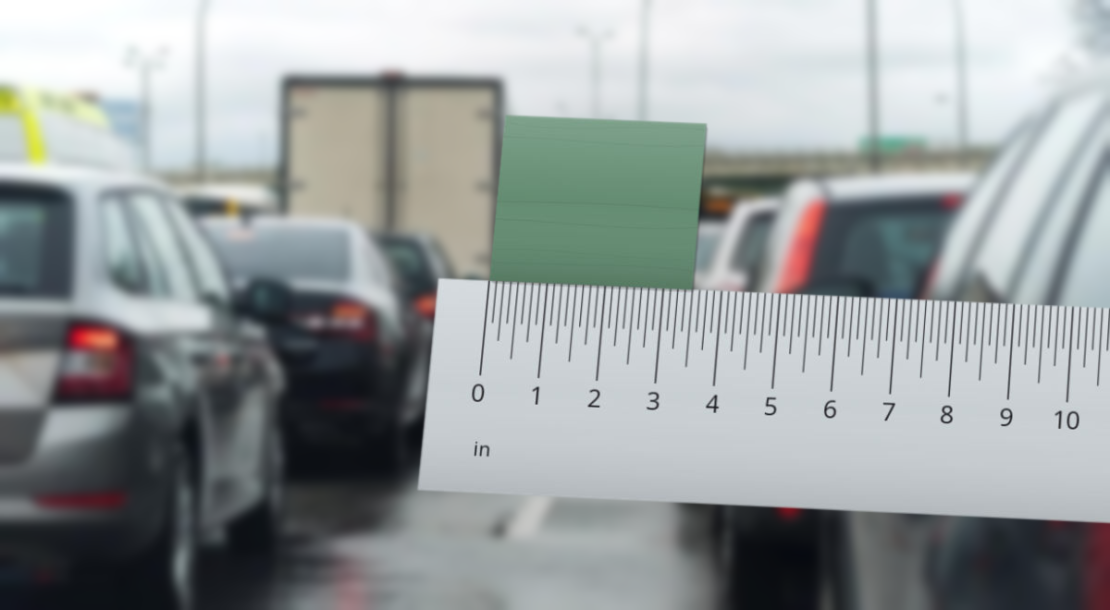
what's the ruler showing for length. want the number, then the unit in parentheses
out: 3.5 (in)
